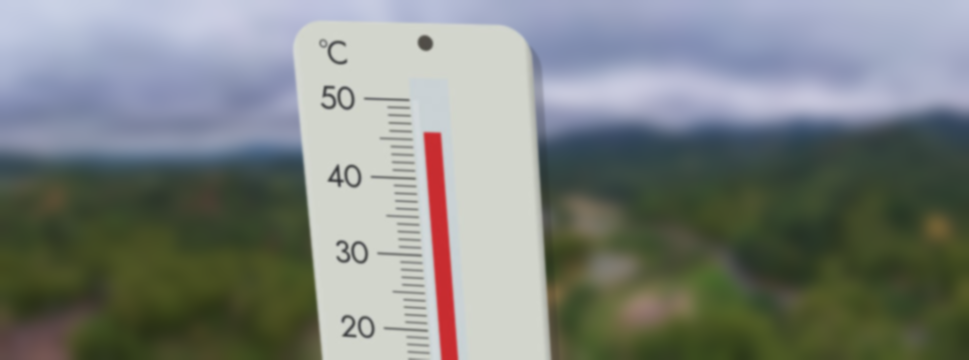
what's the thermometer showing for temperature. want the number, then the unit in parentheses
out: 46 (°C)
